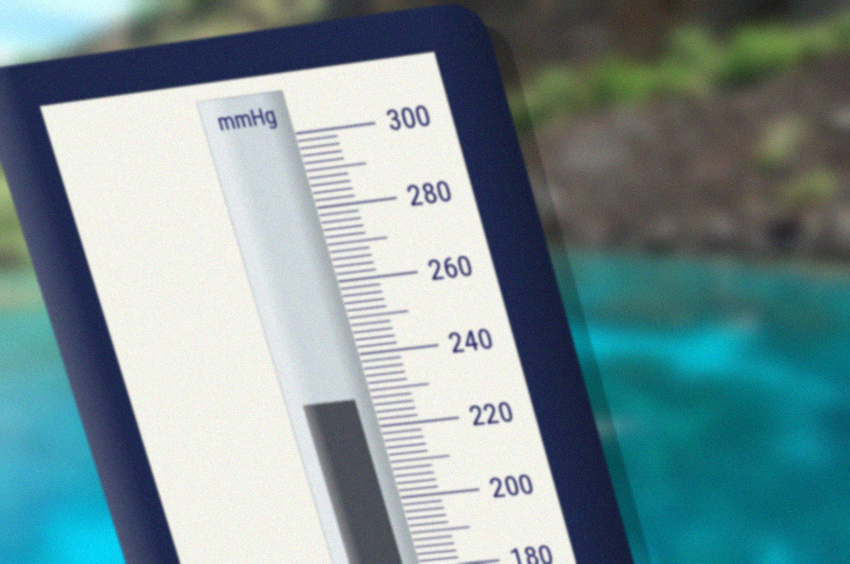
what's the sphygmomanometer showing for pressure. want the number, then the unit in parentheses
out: 228 (mmHg)
